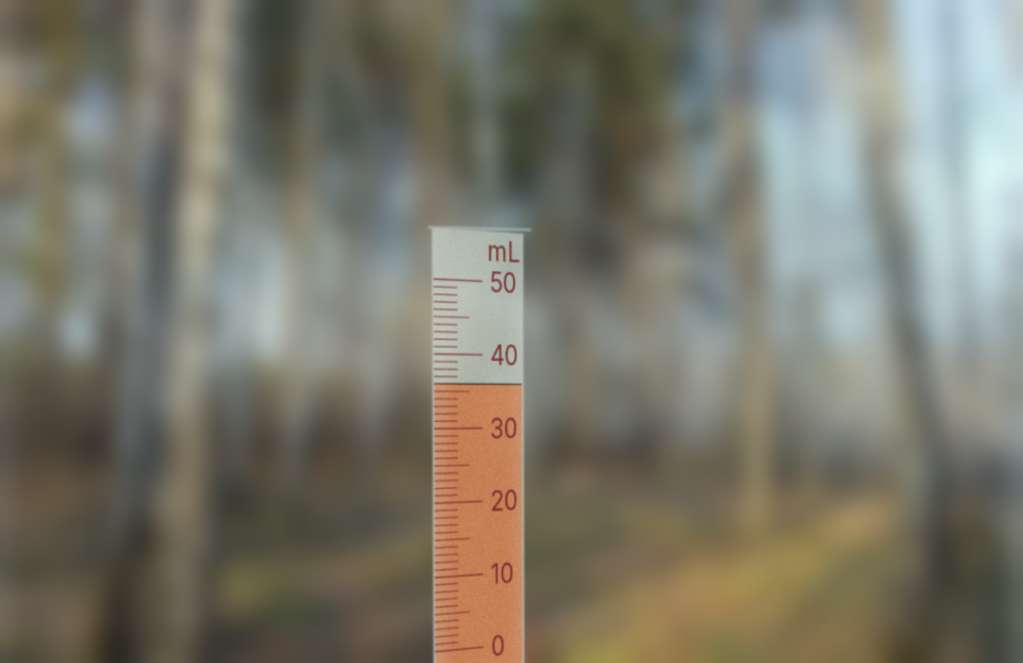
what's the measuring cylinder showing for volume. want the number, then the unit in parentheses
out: 36 (mL)
